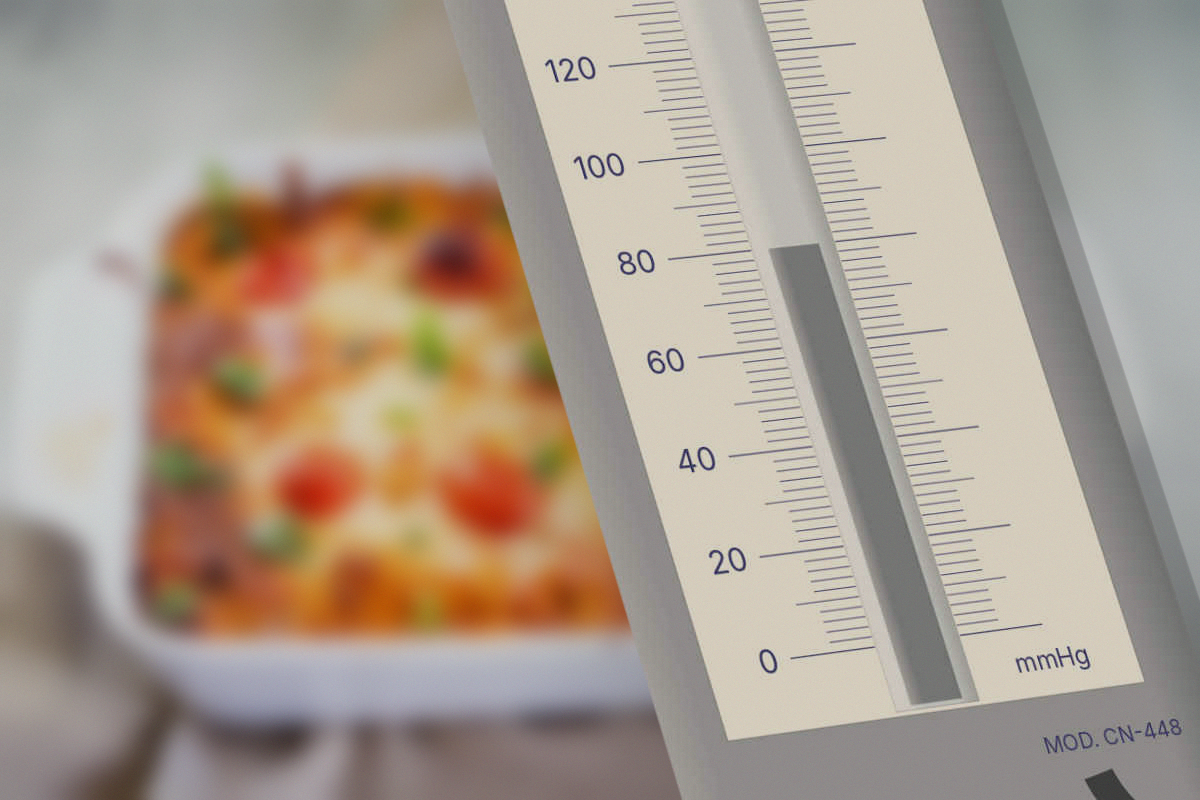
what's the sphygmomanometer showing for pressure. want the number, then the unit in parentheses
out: 80 (mmHg)
